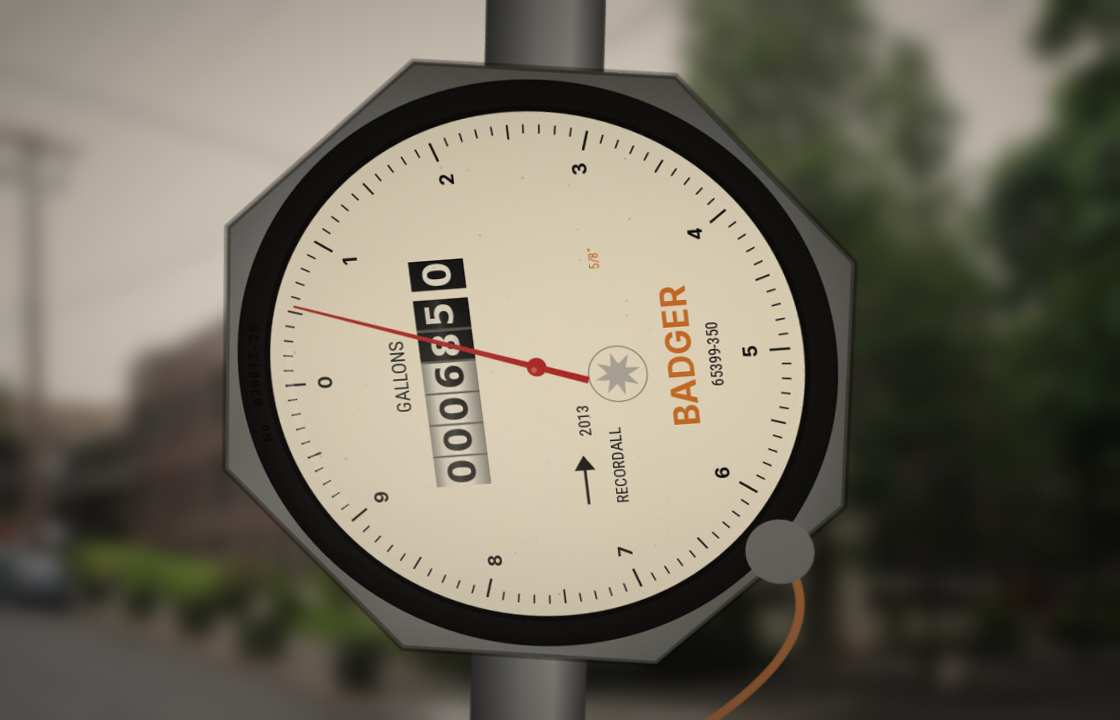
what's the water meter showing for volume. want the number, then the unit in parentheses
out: 6850.5 (gal)
